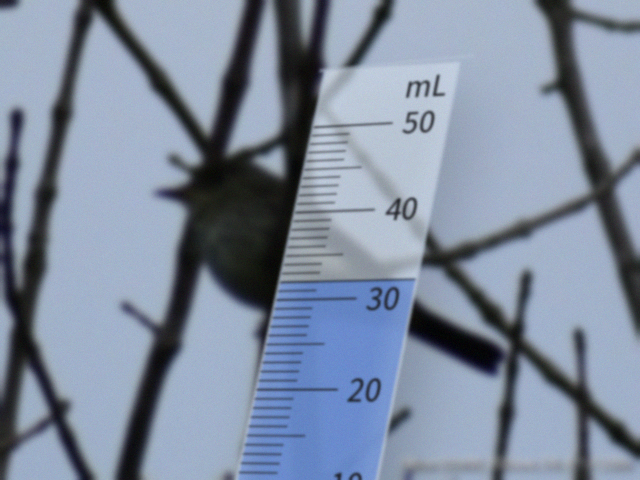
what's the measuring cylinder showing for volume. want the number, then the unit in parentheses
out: 32 (mL)
